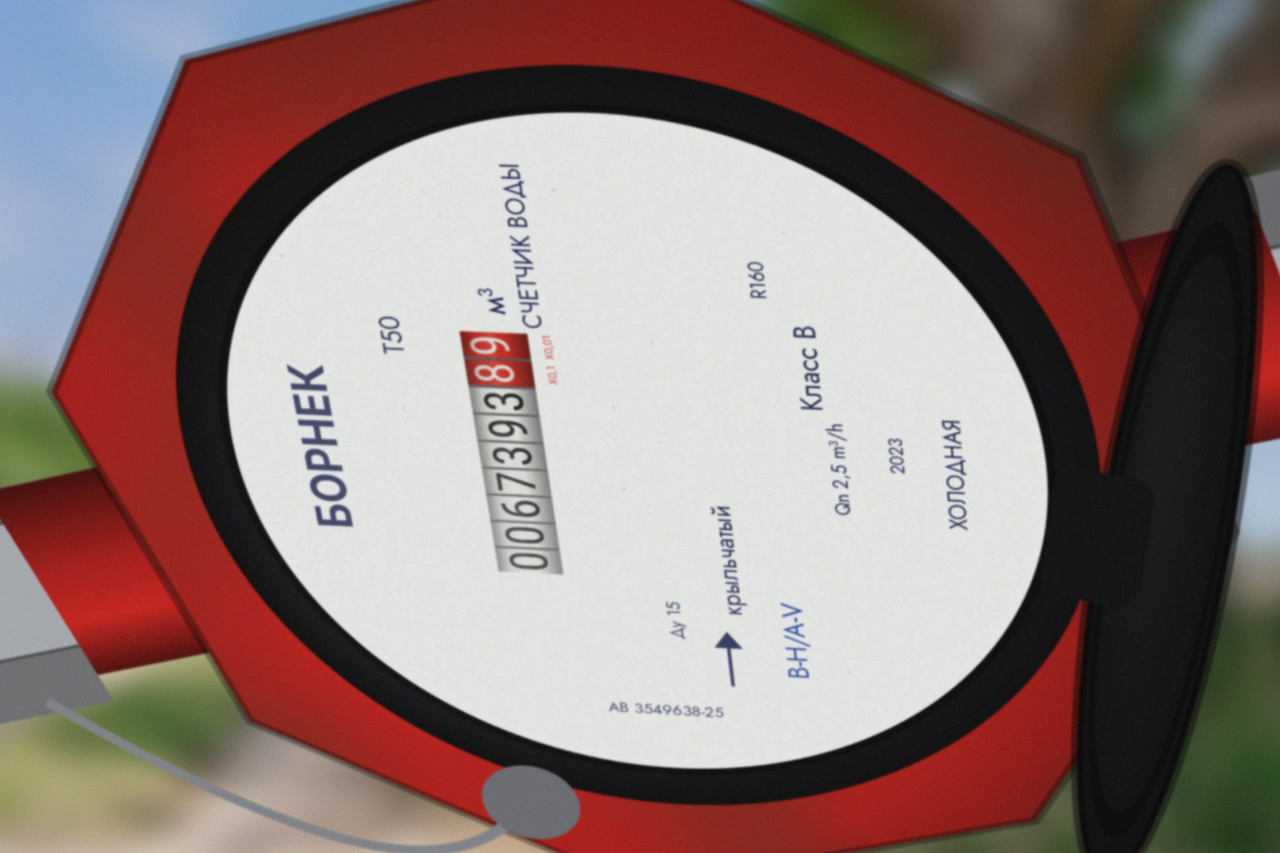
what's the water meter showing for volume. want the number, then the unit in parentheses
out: 67393.89 (m³)
